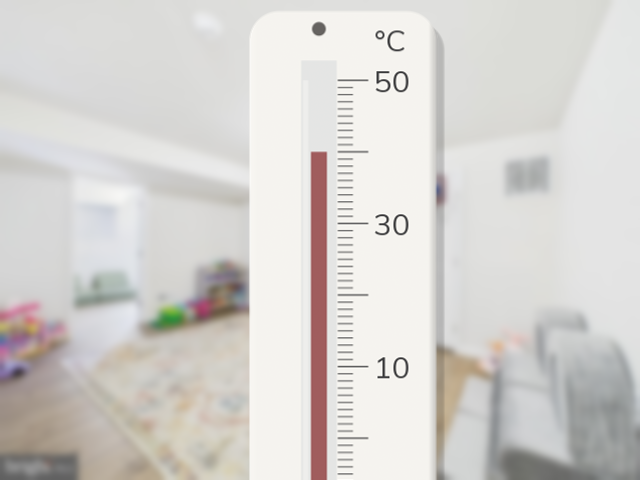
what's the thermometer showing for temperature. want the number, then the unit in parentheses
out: 40 (°C)
